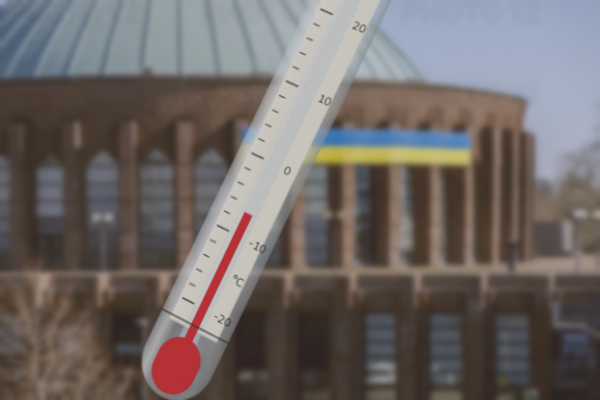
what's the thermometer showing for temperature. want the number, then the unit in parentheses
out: -7 (°C)
